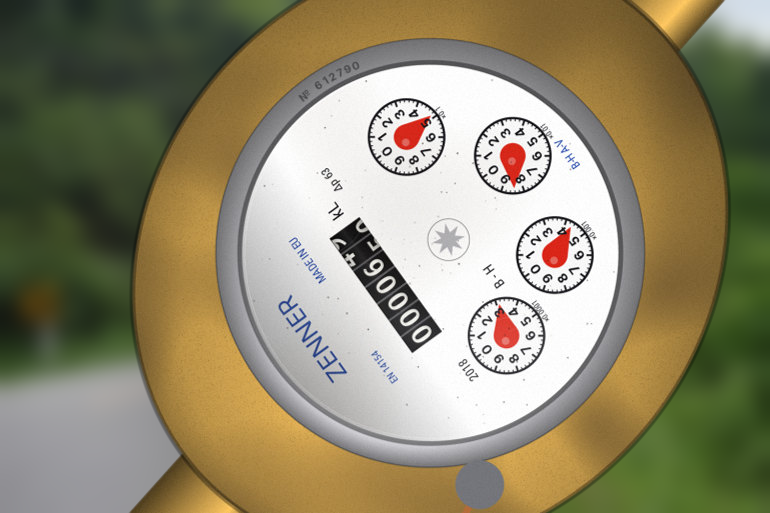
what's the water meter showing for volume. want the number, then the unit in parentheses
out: 649.4843 (kL)
